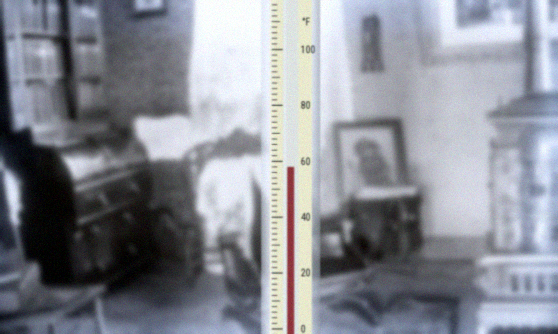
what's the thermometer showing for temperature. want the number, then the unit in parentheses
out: 58 (°F)
